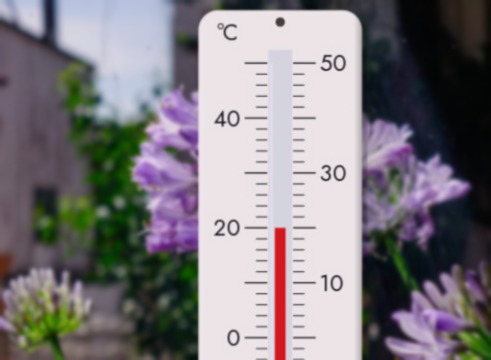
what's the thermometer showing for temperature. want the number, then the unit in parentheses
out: 20 (°C)
